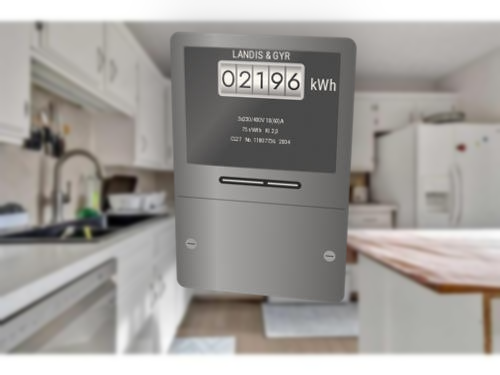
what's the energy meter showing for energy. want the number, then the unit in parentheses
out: 2196 (kWh)
